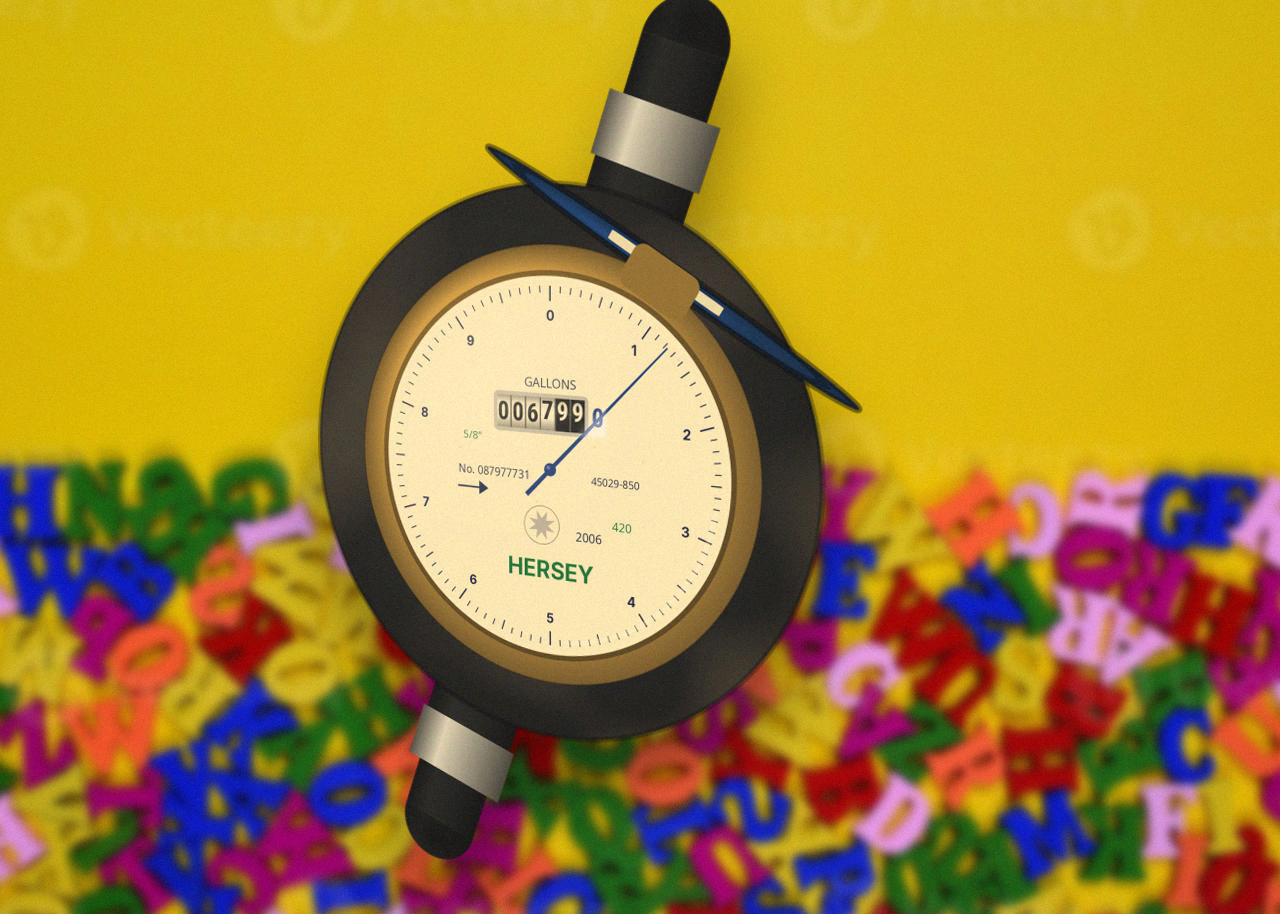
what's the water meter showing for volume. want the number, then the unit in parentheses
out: 67991.2 (gal)
